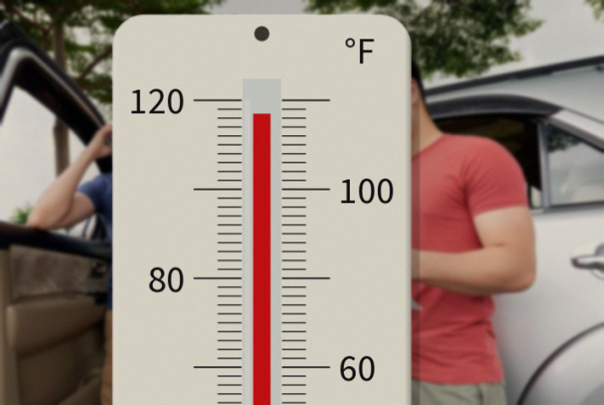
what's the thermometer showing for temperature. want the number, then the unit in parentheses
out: 117 (°F)
